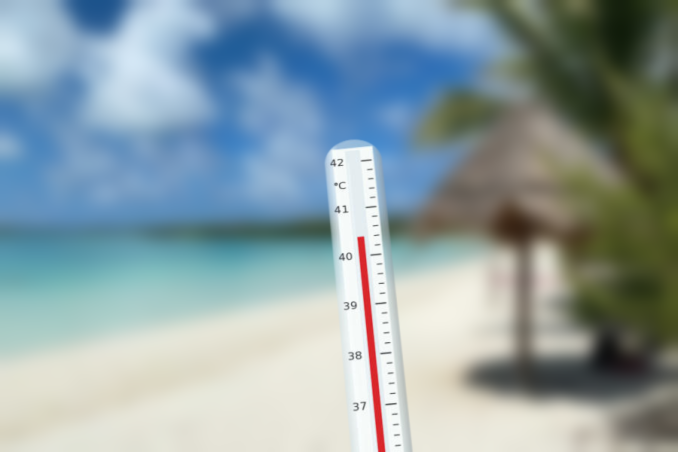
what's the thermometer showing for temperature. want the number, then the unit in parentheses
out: 40.4 (°C)
